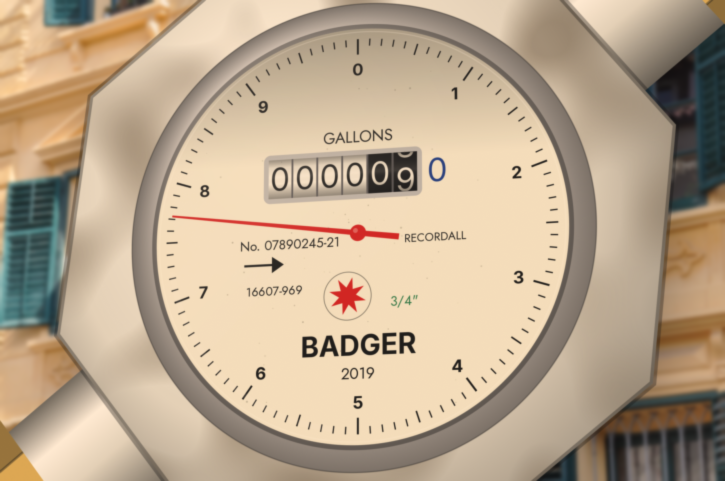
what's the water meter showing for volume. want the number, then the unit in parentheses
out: 87.7 (gal)
